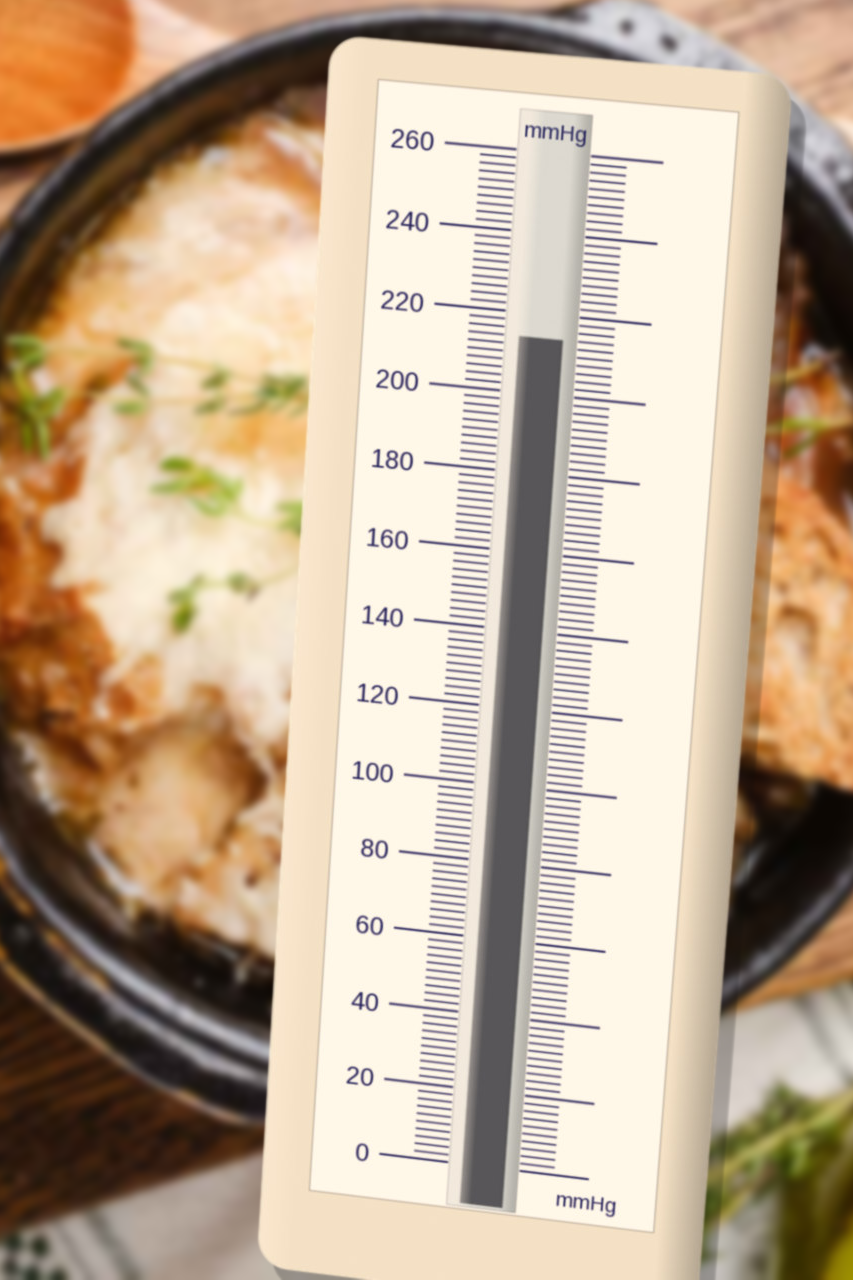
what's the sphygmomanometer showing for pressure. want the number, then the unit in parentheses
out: 214 (mmHg)
